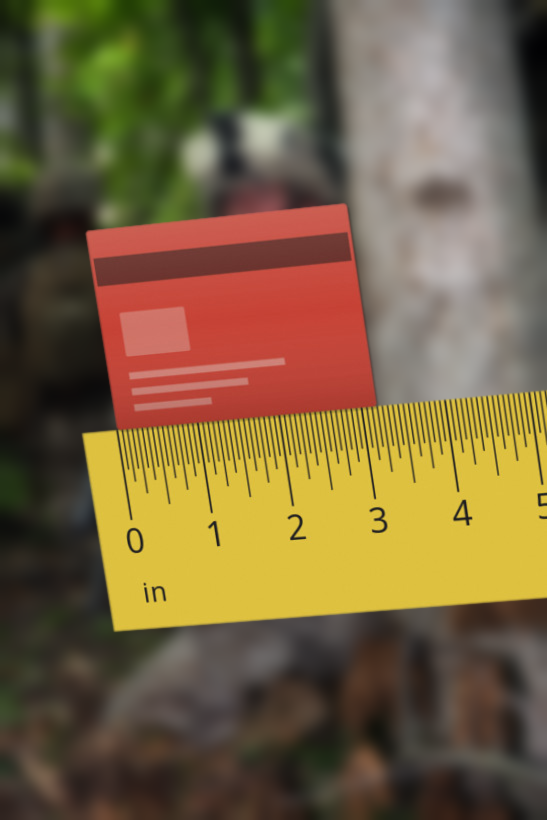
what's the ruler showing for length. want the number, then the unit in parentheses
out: 3.1875 (in)
